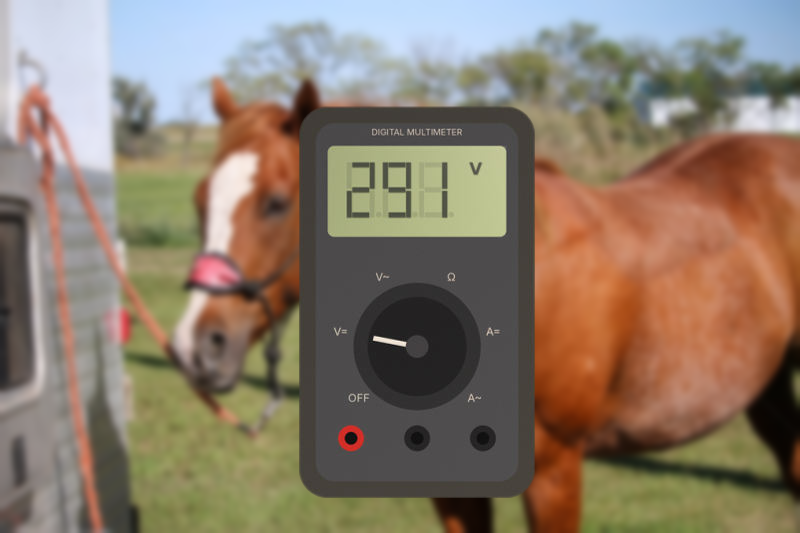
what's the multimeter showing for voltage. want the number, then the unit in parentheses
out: 291 (V)
